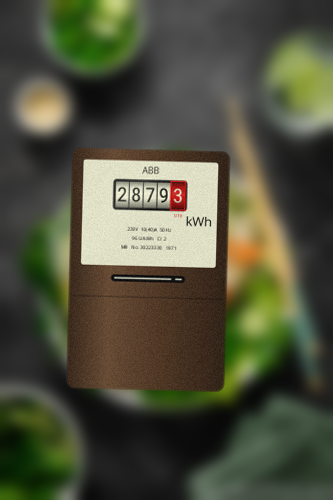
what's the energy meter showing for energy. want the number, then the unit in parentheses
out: 2879.3 (kWh)
